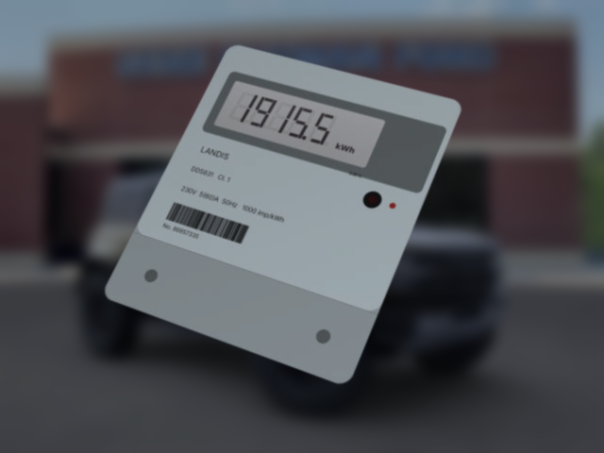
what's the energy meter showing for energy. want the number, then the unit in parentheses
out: 1915.5 (kWh)
